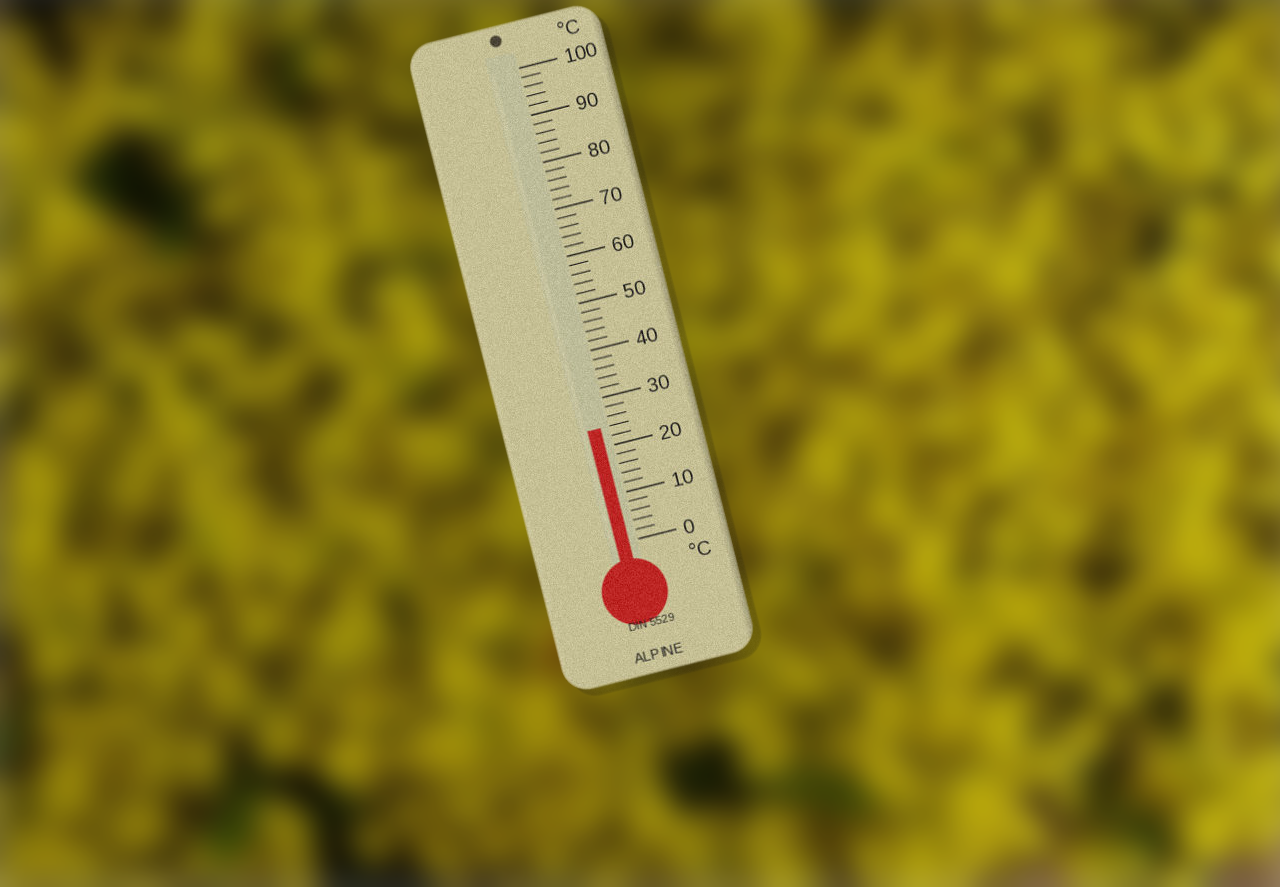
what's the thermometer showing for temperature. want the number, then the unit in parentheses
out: 24 (°C)
